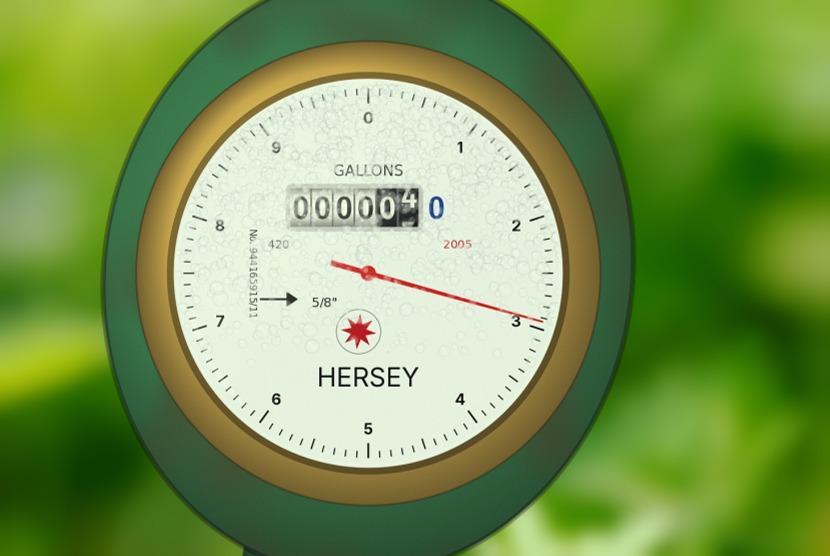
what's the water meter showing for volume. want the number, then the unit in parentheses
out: 42.9 (gal)
